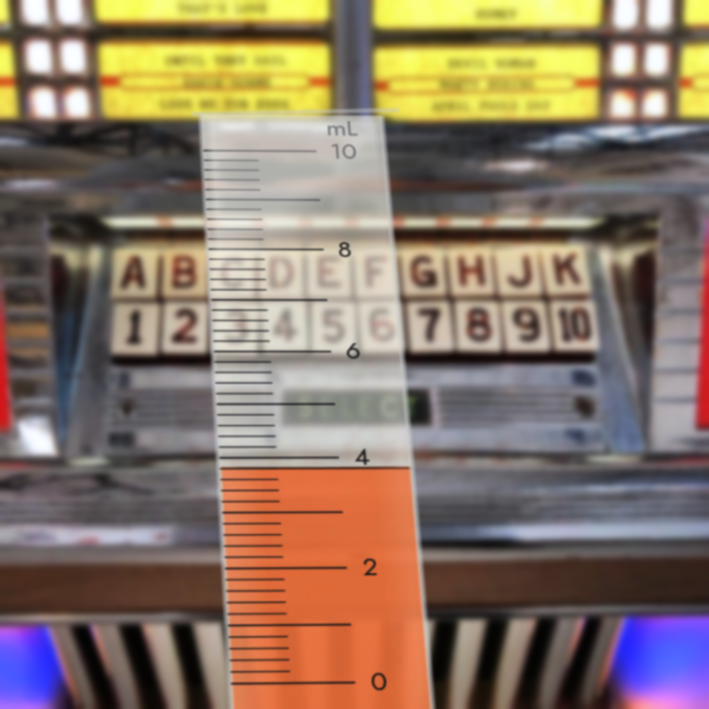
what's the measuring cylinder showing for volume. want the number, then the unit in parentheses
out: 3.8 (mL)
